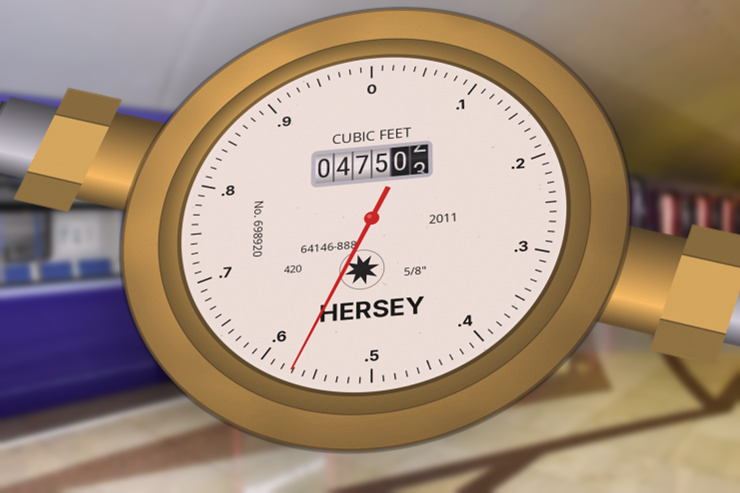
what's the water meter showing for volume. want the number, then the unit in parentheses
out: 47502.57 (ft³)
